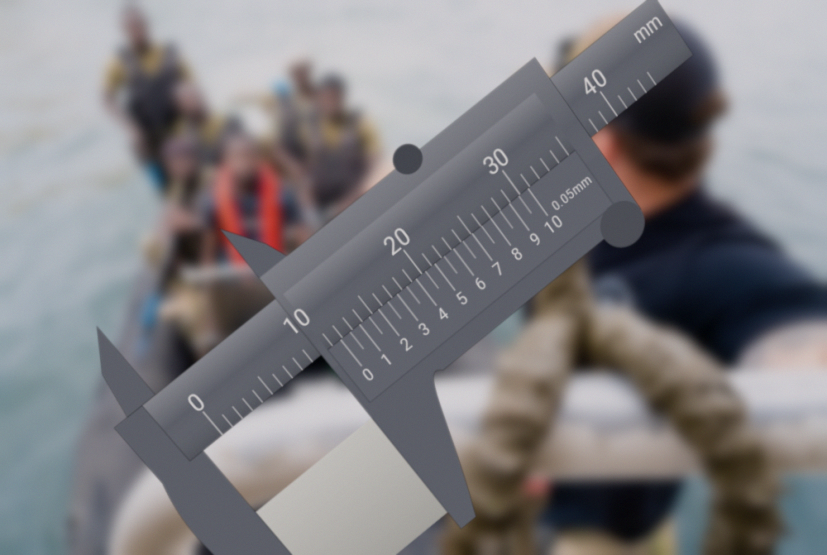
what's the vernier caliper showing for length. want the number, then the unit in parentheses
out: 11.8 (mm)
